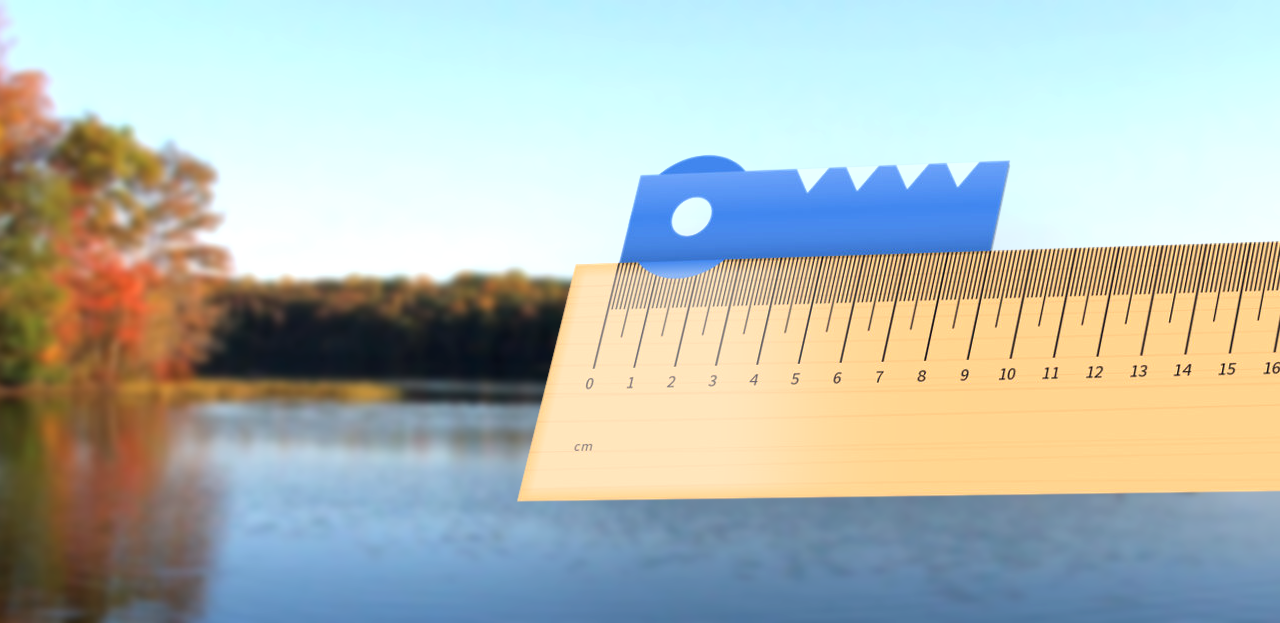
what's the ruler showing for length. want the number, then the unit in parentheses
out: 9 (cm)
